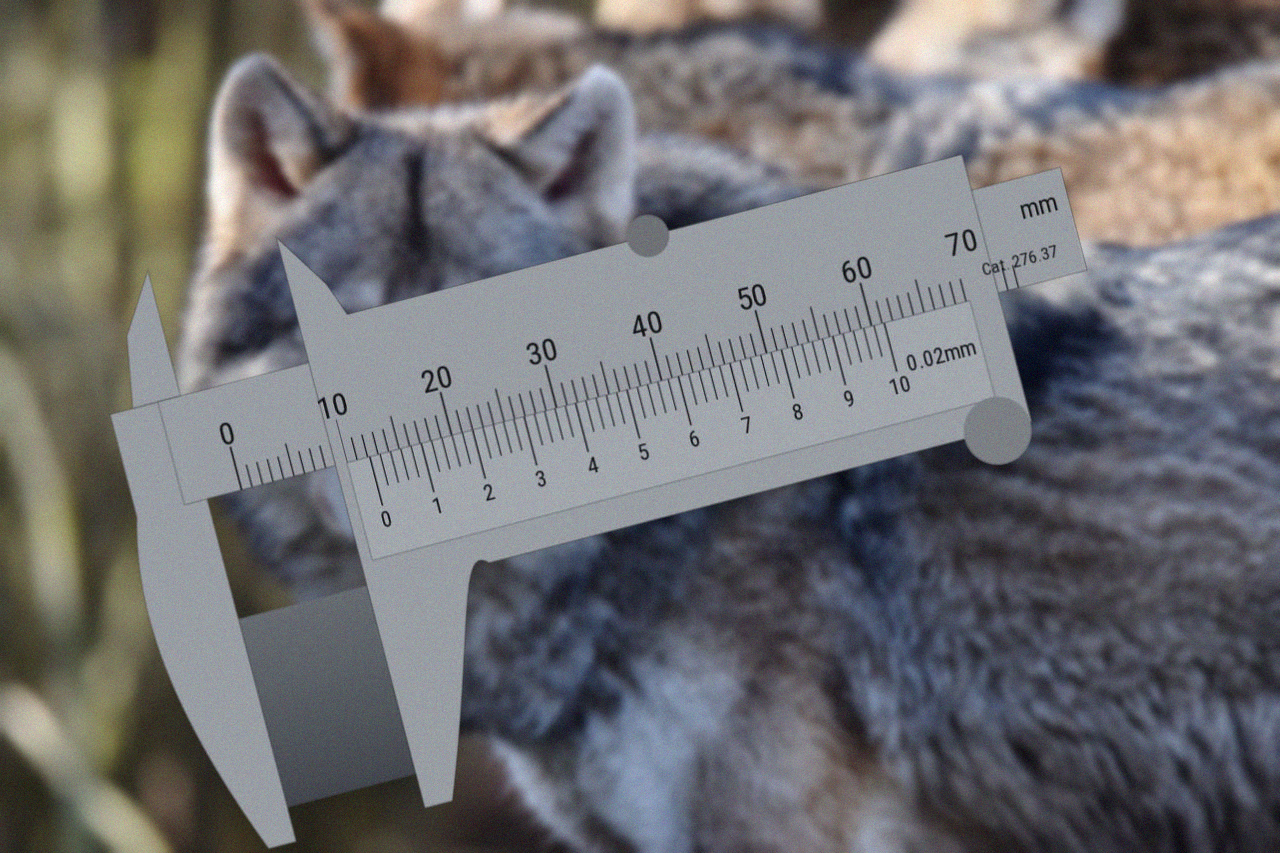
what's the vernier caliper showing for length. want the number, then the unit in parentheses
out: 12.2 (mm)
